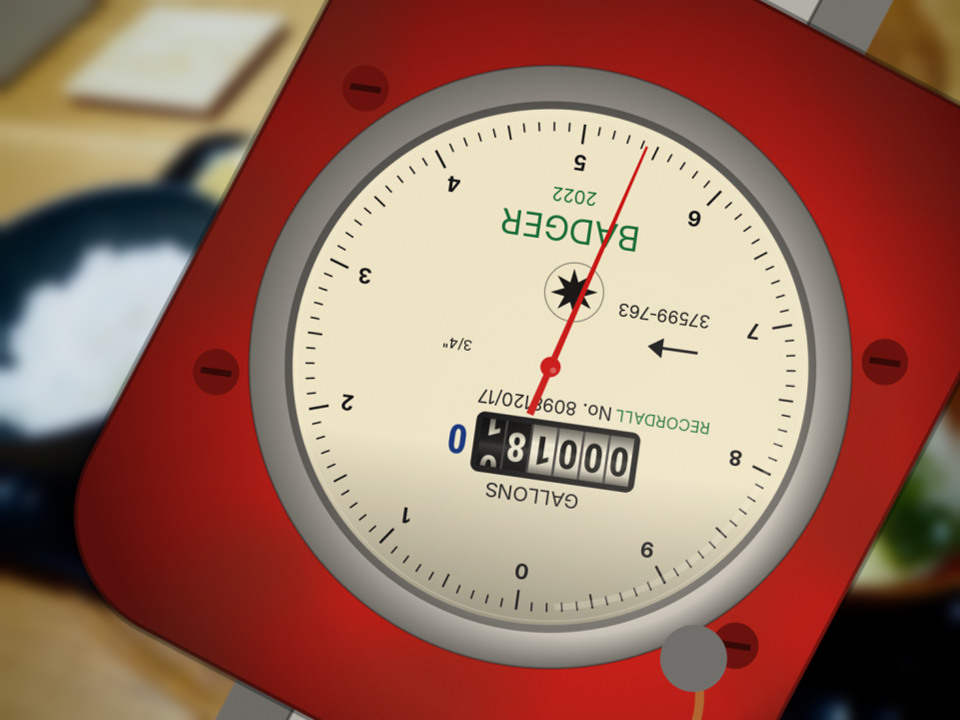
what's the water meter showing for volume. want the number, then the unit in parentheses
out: 1805.4 (gal)
